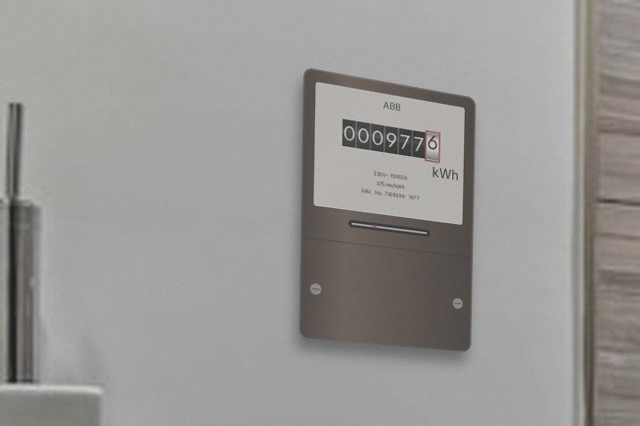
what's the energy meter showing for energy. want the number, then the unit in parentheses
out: 977.6 (kWh)
